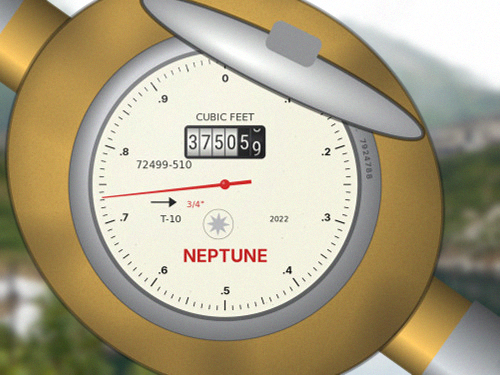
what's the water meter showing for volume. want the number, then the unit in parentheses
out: 375058.73 (ft³)
